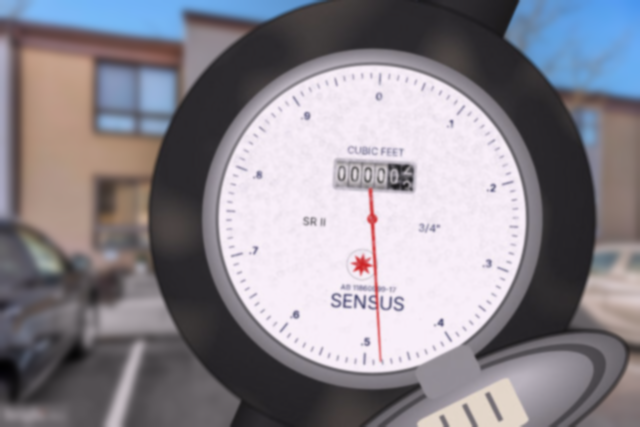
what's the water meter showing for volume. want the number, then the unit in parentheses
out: 2.48 (ft³)
